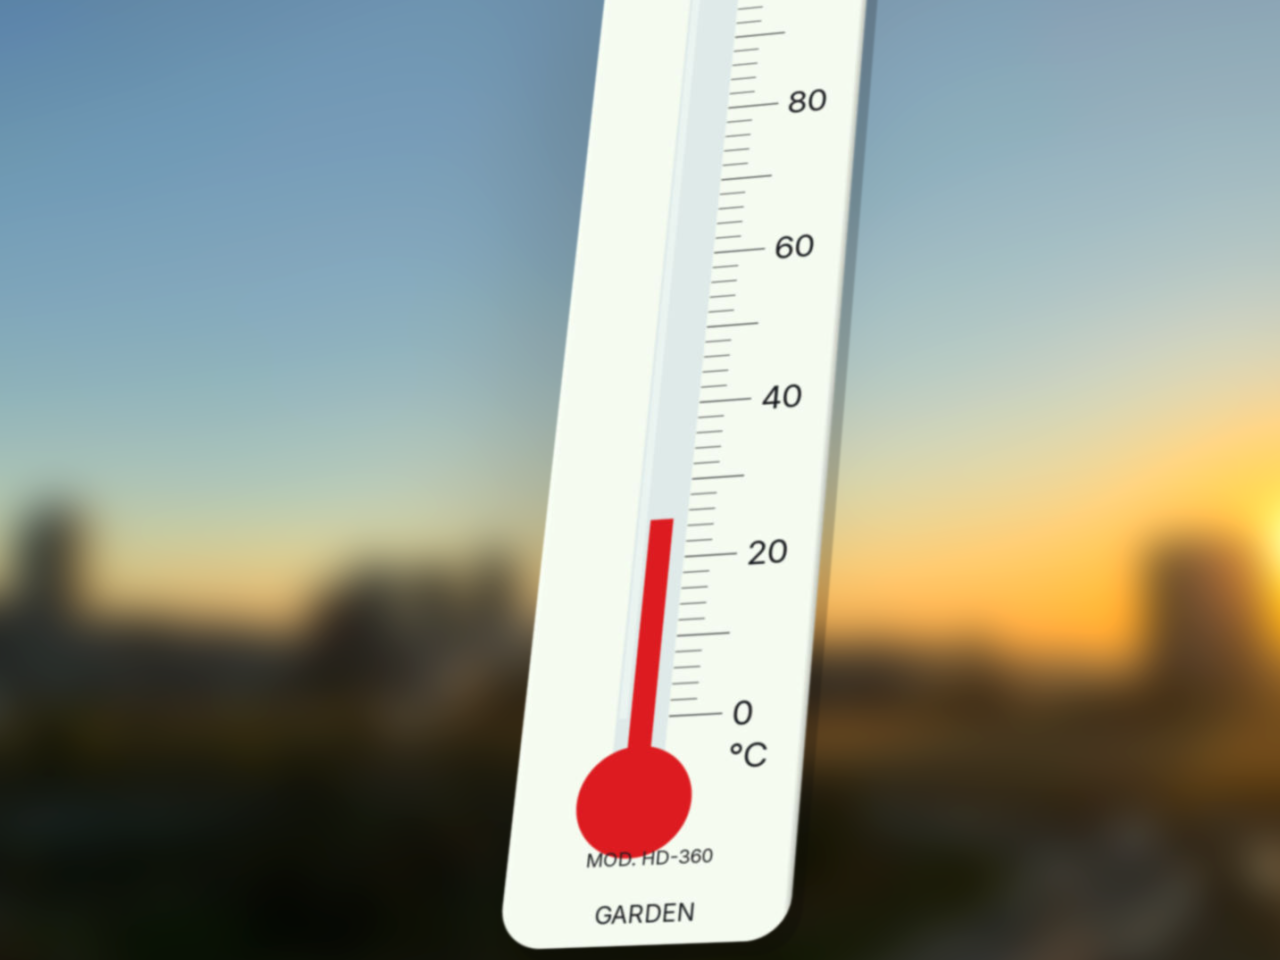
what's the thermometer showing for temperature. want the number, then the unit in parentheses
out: 25 (°C)
